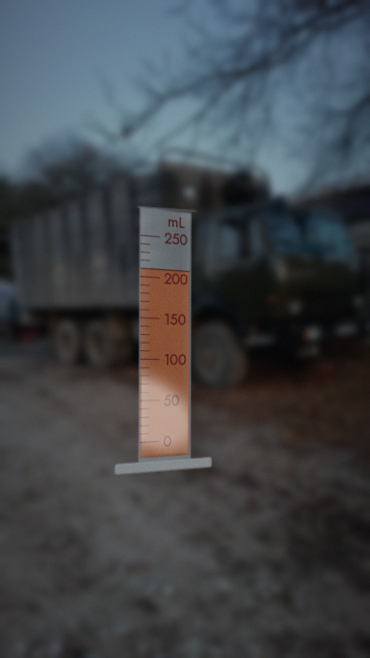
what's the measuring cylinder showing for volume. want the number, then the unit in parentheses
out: 210 (mL)
